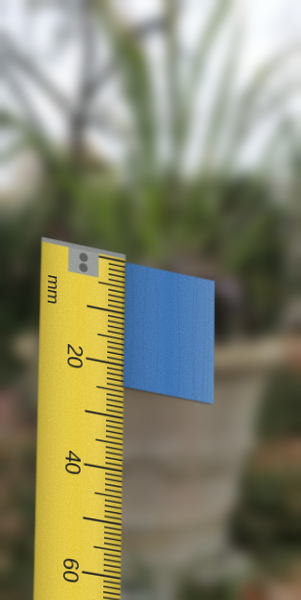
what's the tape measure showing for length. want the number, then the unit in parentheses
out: 24 (mm)
